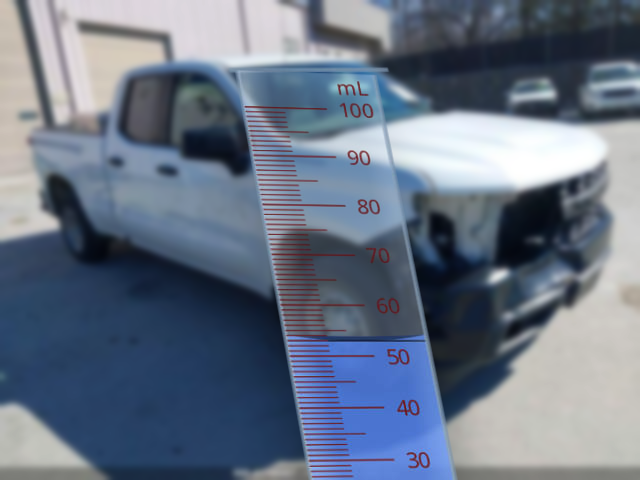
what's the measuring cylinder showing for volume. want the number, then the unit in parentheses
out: 53 (mL)
